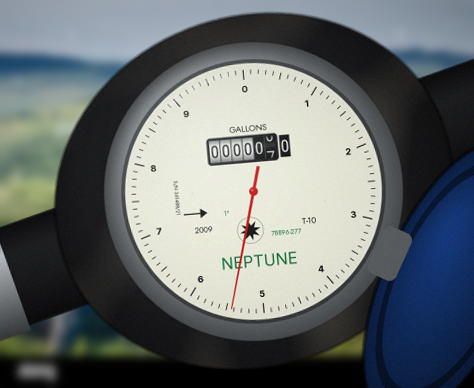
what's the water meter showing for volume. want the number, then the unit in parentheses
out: 65.4 (gal)
